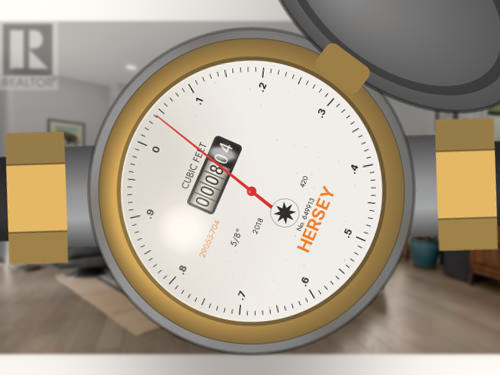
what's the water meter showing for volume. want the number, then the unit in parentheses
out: 804.04 (ft³)
